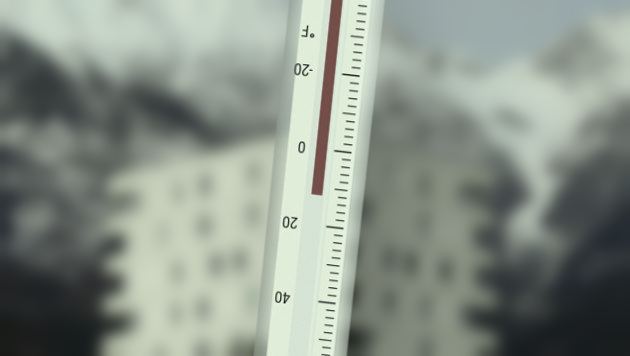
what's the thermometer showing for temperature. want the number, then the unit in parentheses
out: 12 (°F)
